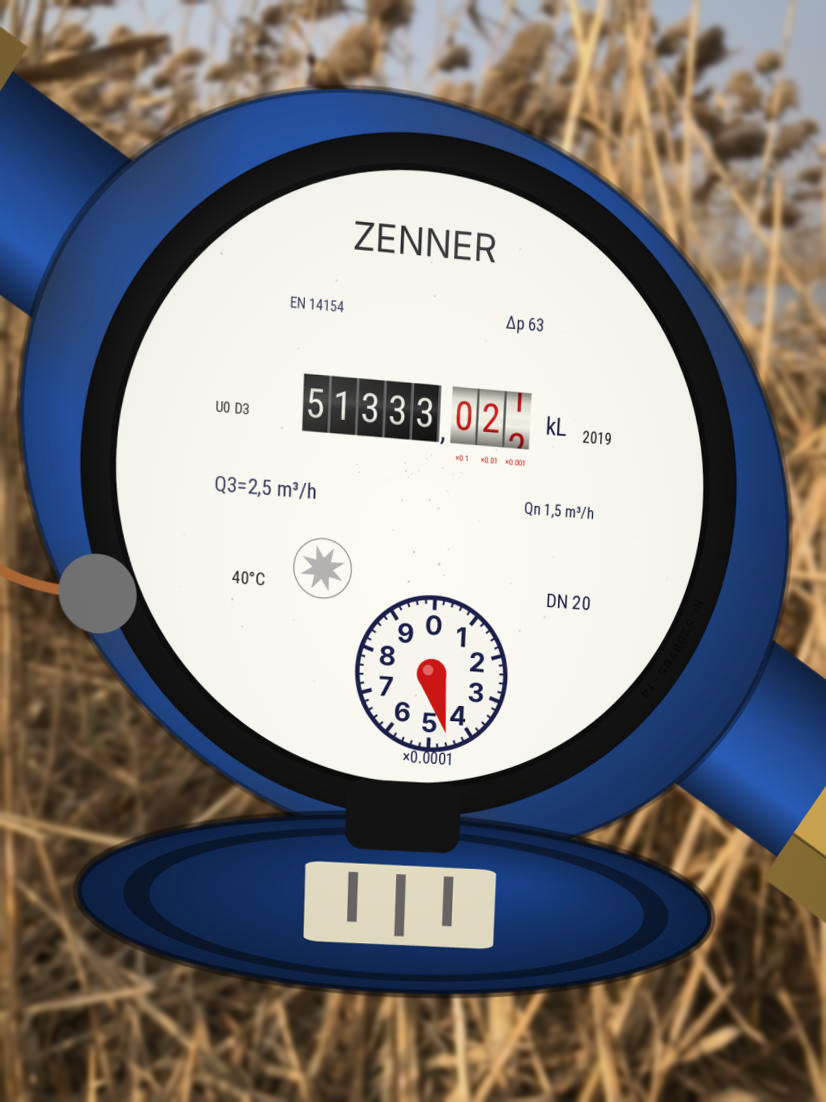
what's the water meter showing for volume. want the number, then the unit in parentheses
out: 51333.0214 (kL)
